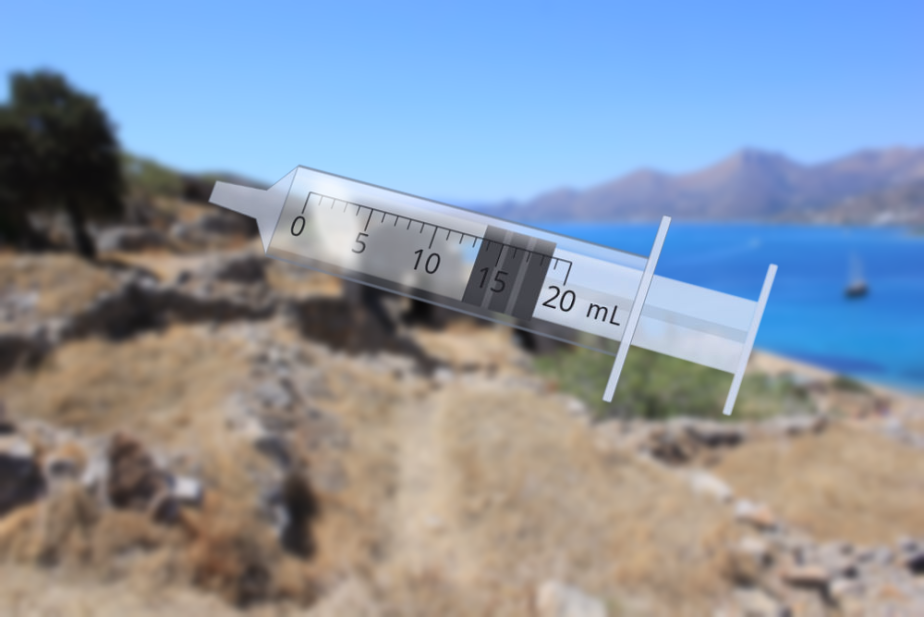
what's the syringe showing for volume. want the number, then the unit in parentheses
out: 13.5 (mL)
